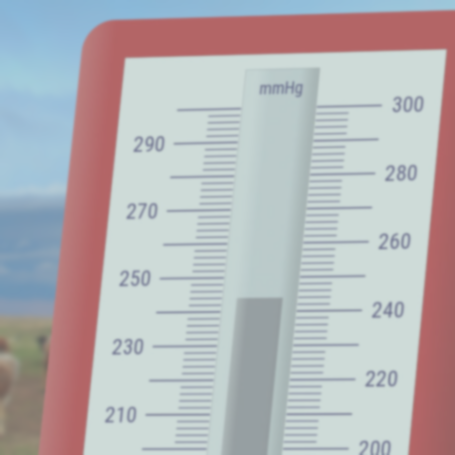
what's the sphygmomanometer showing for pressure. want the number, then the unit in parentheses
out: 244 (mmHg)
